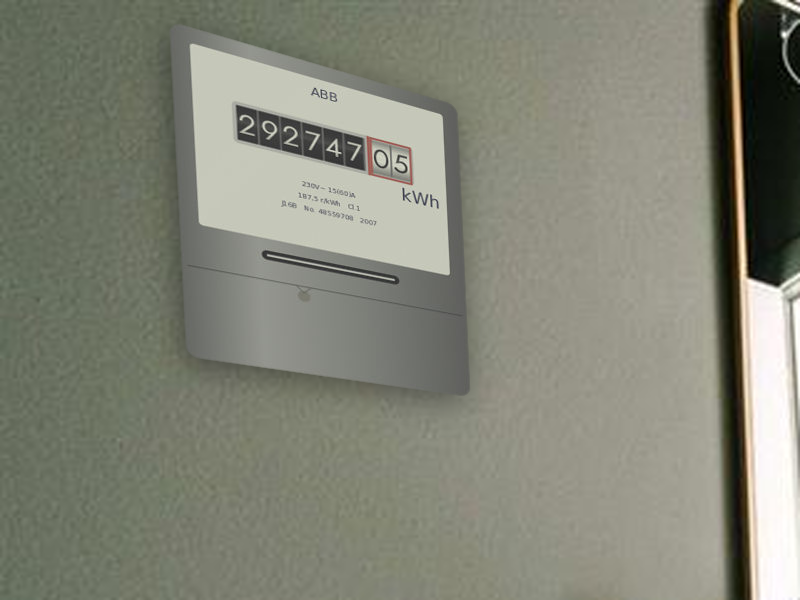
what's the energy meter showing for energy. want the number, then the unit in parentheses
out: 292747.05 (kWh)
